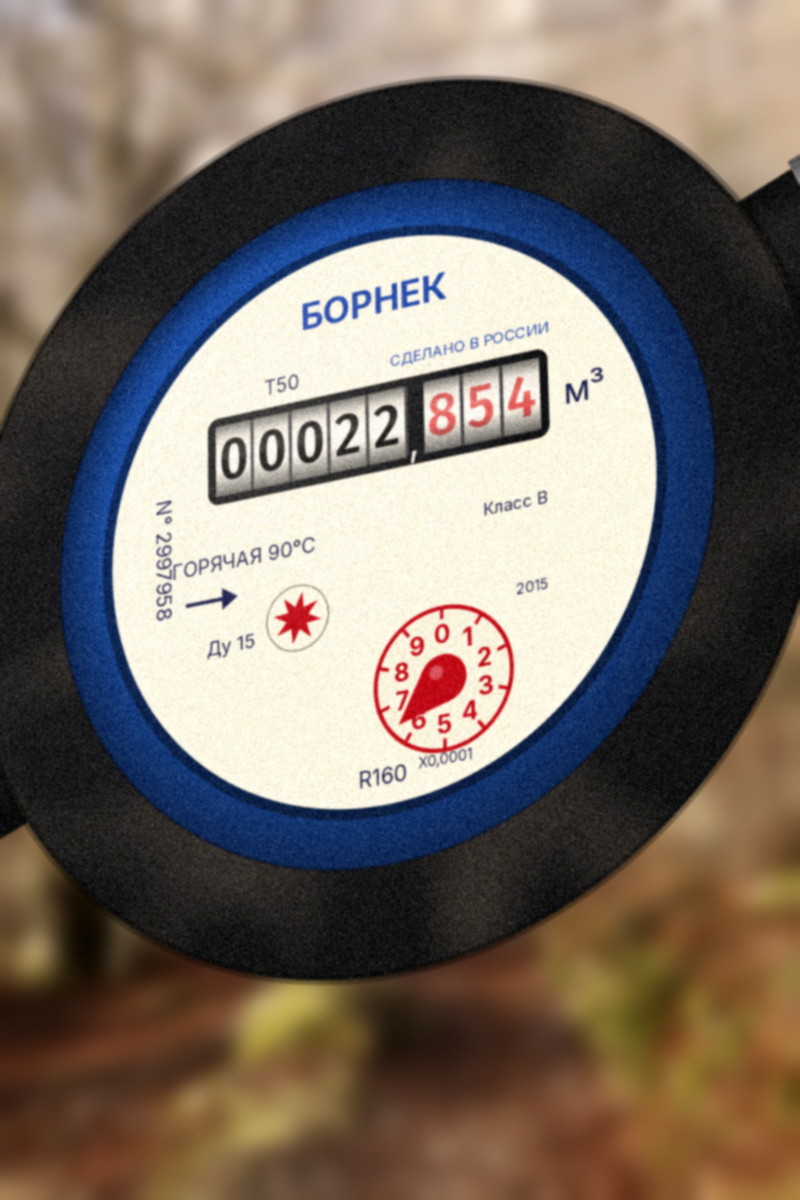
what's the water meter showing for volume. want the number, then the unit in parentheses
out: 22.8546 (m³)
